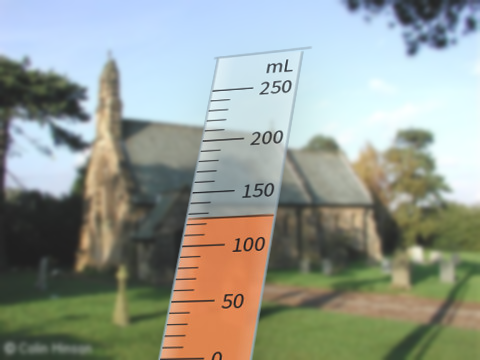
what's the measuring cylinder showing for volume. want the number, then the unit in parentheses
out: 125 (mL)
